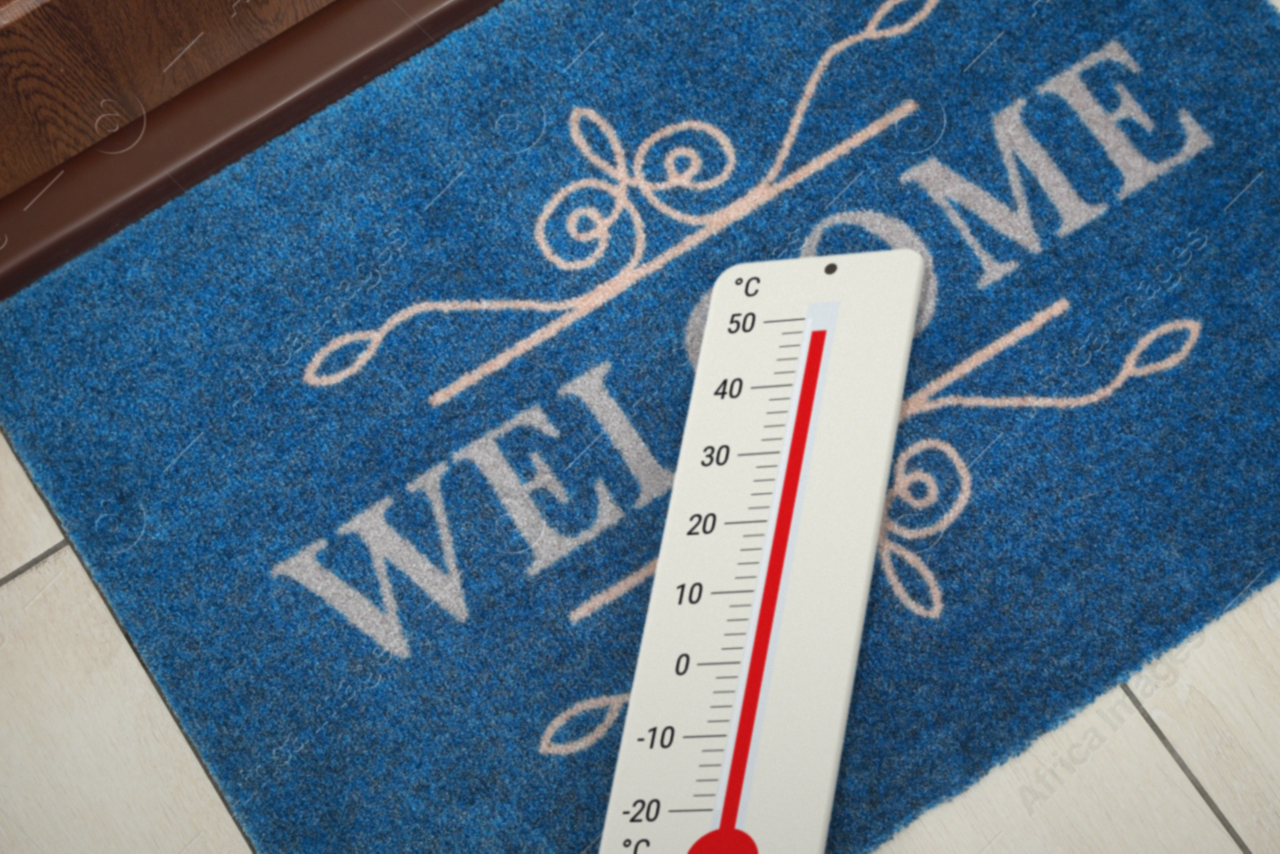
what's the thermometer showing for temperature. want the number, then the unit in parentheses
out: 48 (°C)
